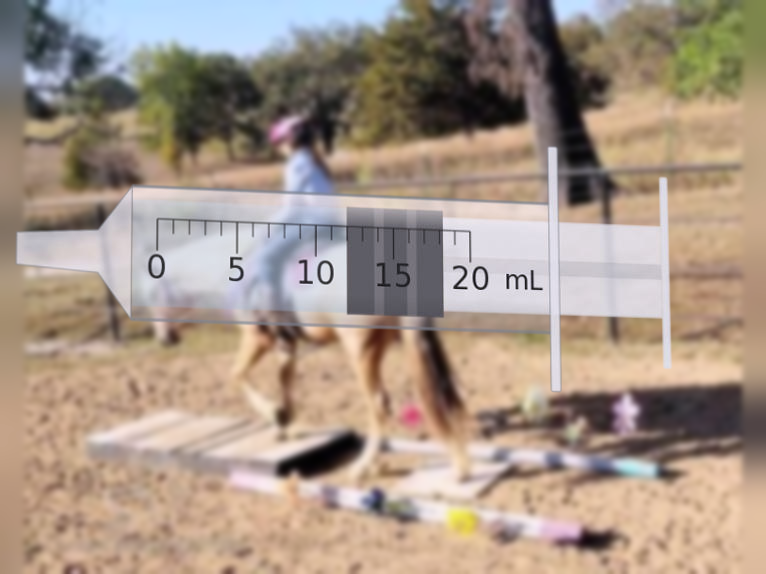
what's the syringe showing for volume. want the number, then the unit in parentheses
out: 12 (mL)
